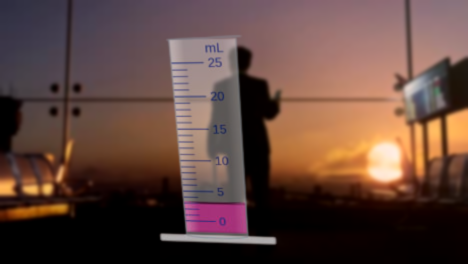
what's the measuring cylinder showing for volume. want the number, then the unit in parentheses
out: 3 (mL)
